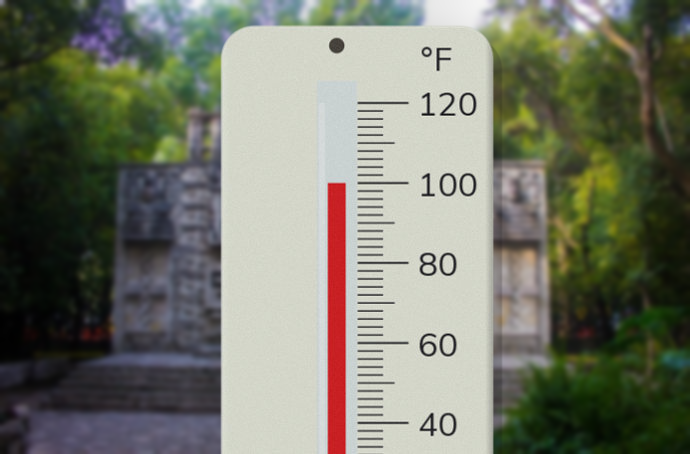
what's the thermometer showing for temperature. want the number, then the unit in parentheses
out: 100 (°F)
